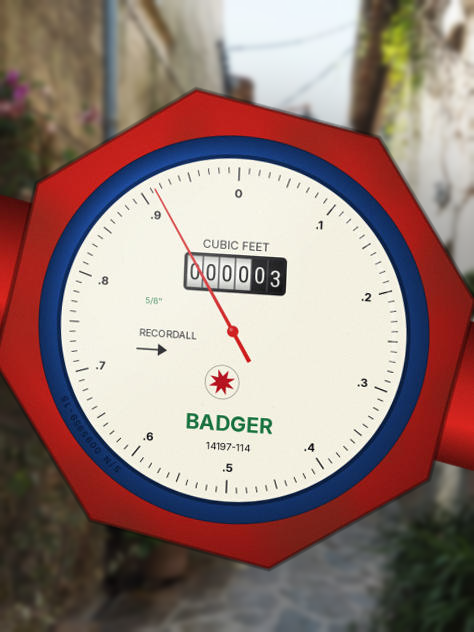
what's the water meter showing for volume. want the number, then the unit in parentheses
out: 2.91 (ft³)
